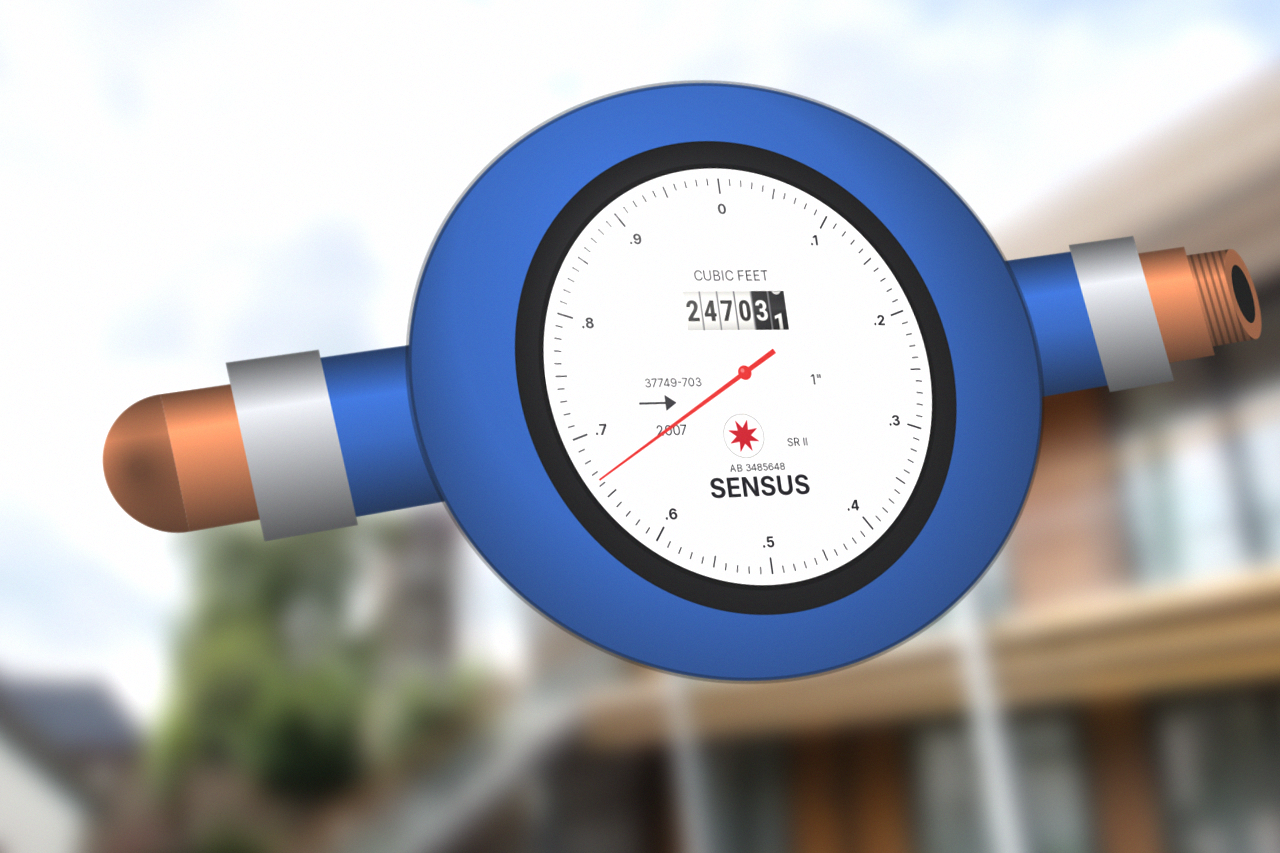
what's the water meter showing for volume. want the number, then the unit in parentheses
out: 247030.66 (ft³)
